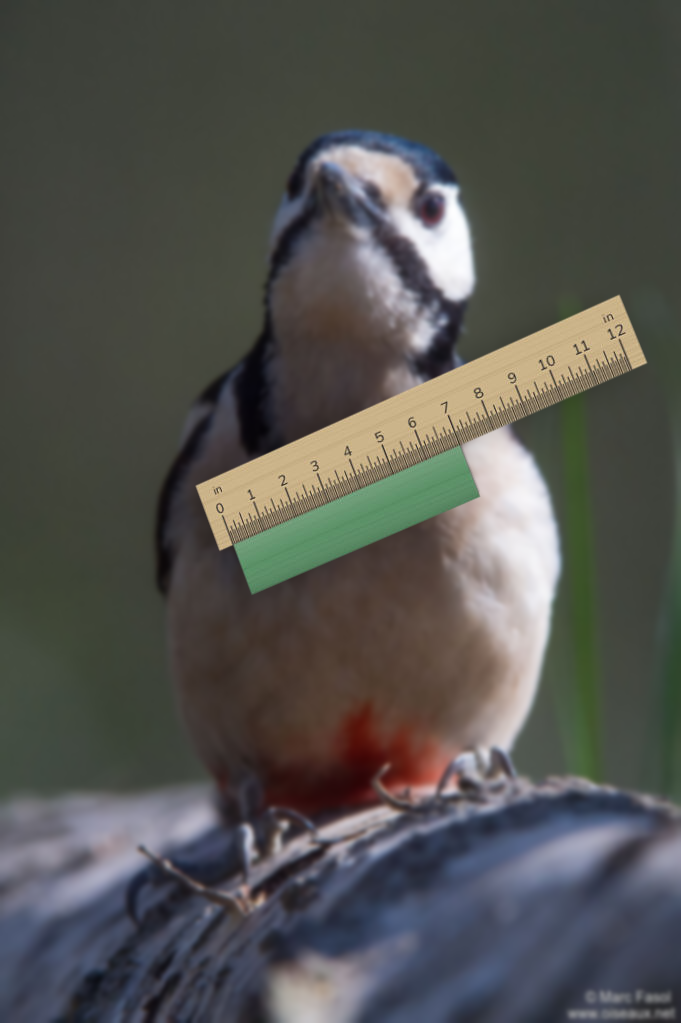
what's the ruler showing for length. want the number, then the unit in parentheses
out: 7 (in)
